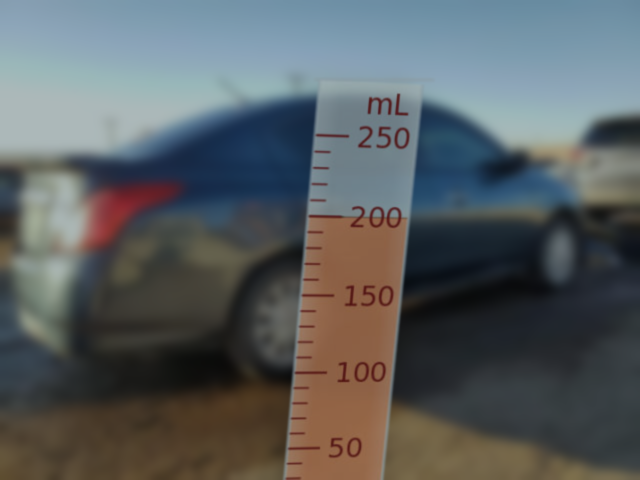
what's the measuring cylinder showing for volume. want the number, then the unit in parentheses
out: 200 (mL)
